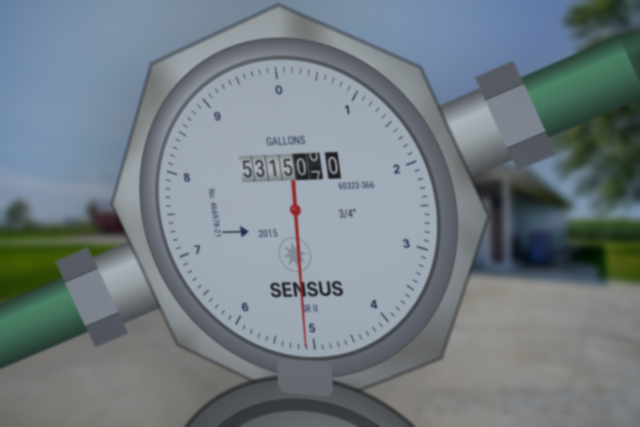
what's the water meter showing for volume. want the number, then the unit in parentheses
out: 5315065.1 (gal)
